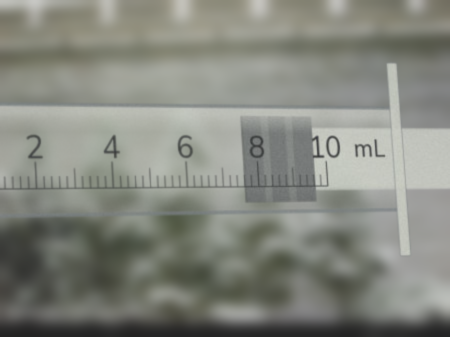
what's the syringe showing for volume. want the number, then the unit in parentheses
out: 7.6 (mL)
